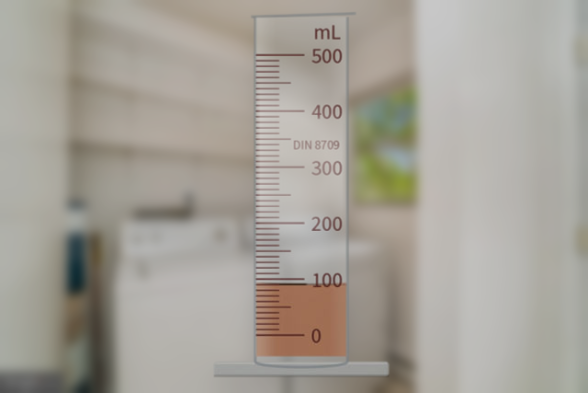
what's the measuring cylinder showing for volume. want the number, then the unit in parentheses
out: 90 (mL)
